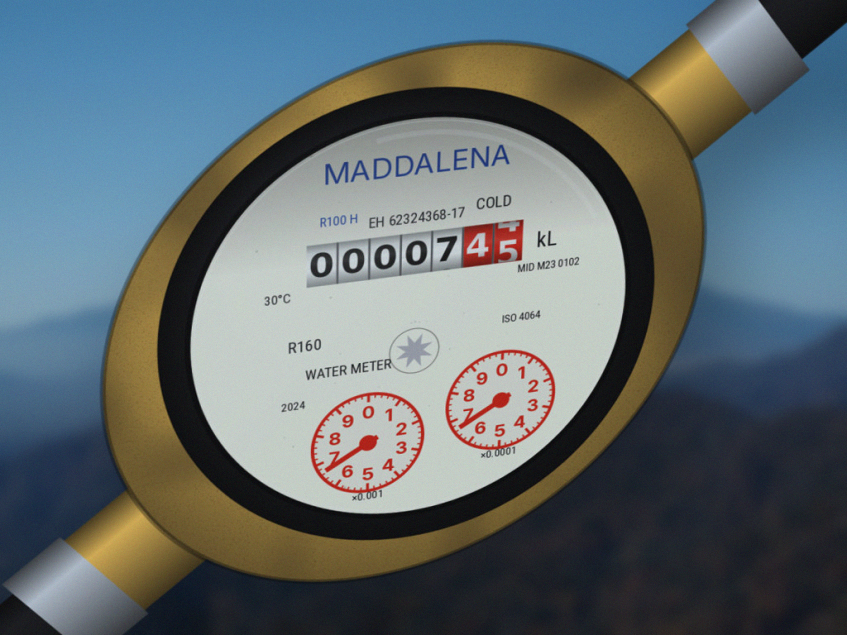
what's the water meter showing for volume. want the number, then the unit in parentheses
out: 7.4466 (kL)
